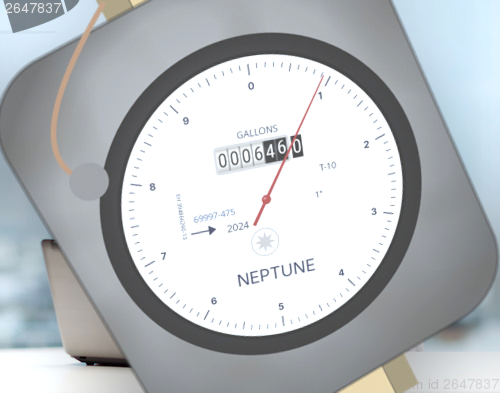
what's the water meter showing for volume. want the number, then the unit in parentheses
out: 6460.9 (gal)
